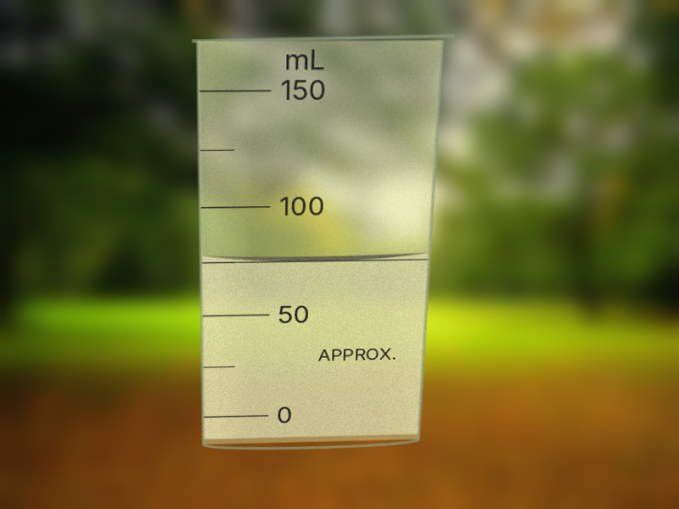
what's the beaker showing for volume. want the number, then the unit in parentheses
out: 75 (mL)
